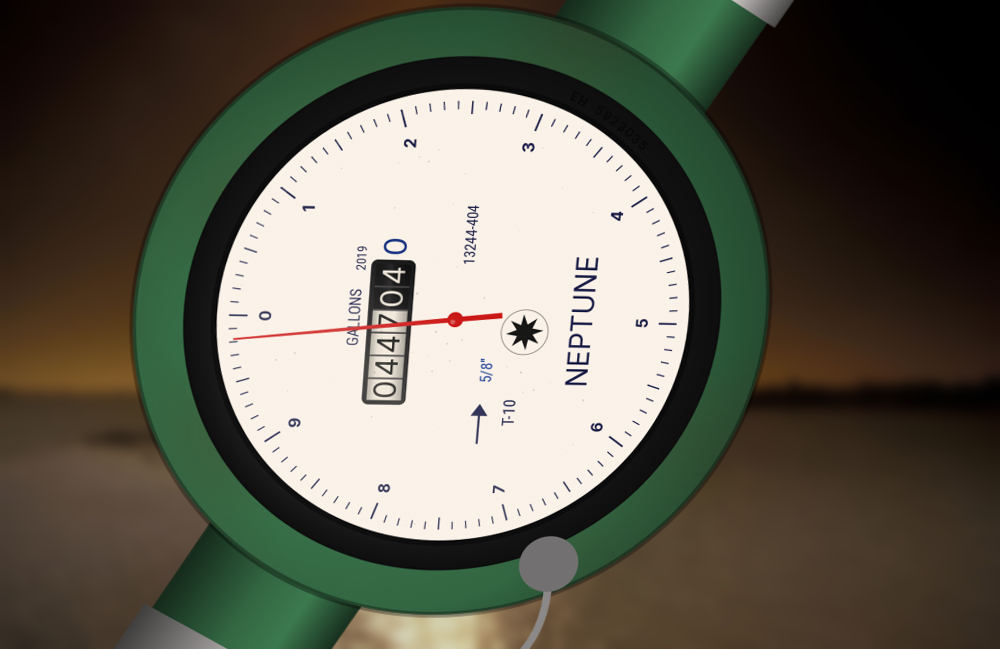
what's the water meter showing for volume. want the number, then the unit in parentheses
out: 447039.8 (gal)
